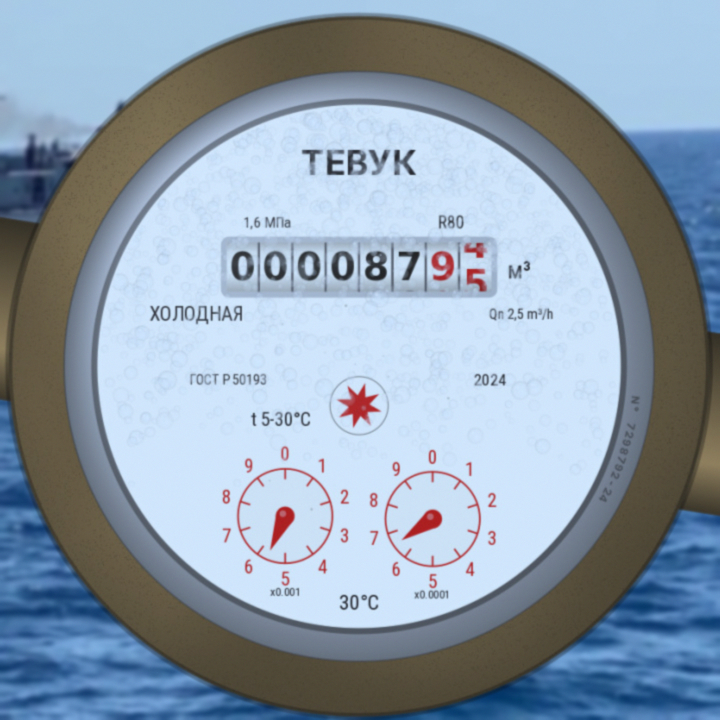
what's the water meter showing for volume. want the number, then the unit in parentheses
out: 87.9456 (m³)
